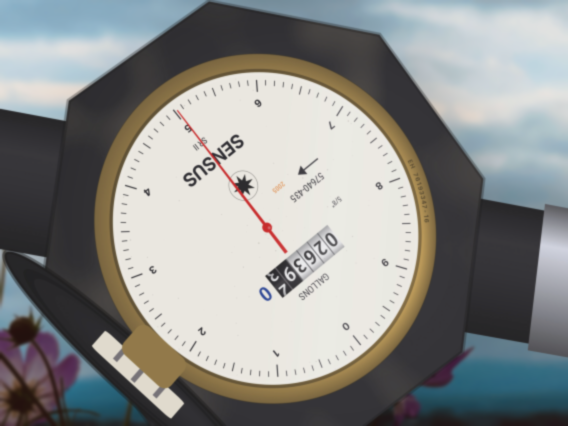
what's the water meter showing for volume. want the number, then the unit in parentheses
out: 263925.0 (gal)
